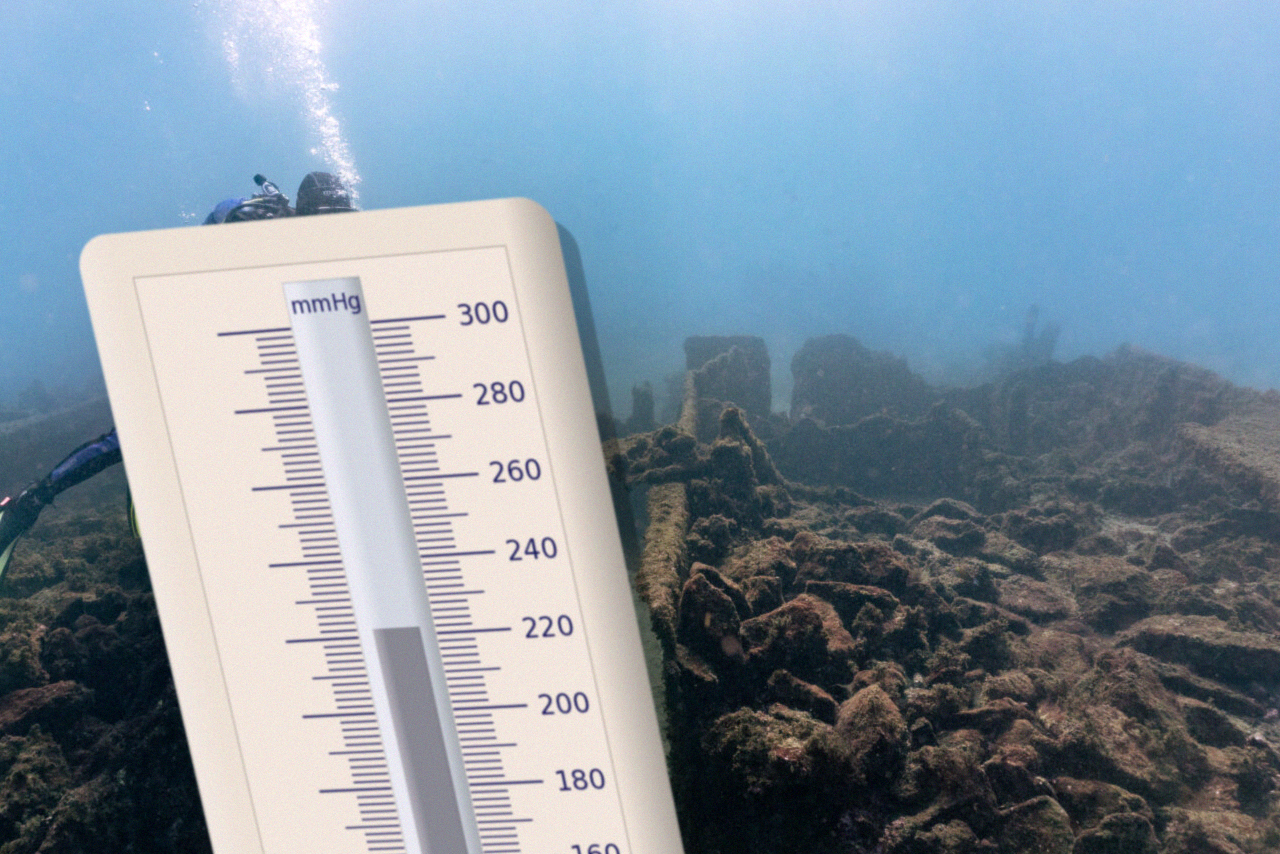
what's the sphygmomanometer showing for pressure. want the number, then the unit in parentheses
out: 222 (mmHg)
